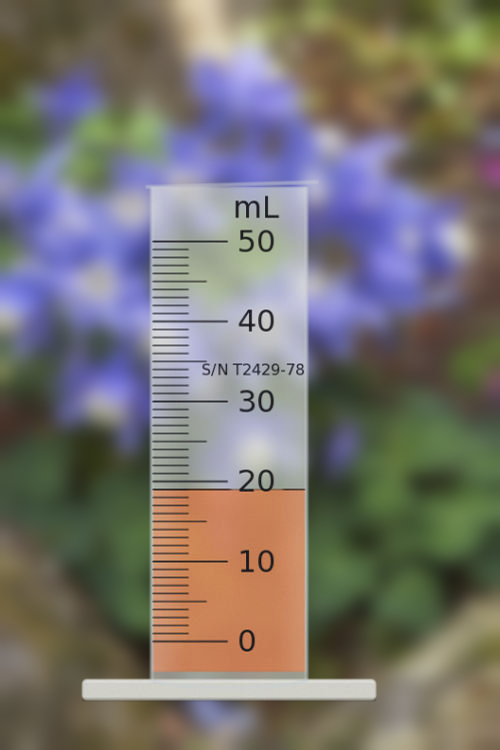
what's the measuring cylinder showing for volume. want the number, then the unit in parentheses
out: 19 (mL)
